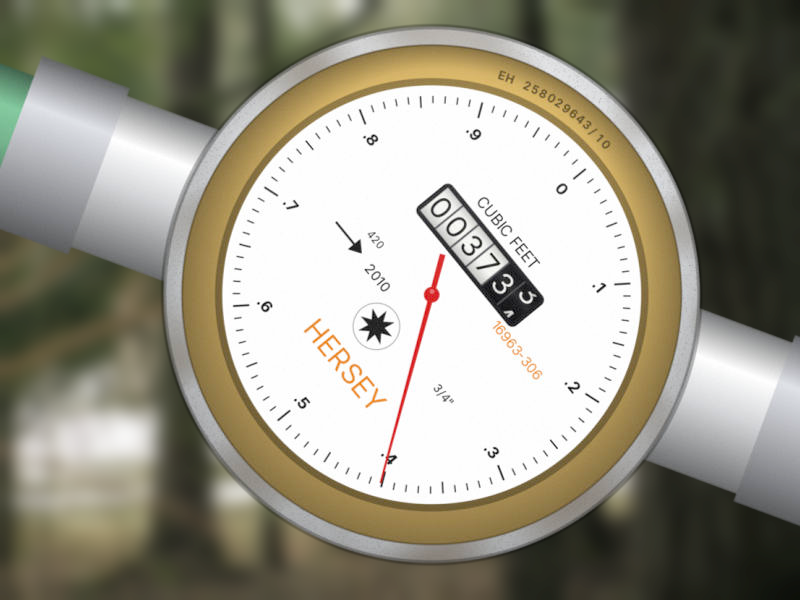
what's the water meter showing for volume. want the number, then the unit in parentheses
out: 3733.40 (ft³)
